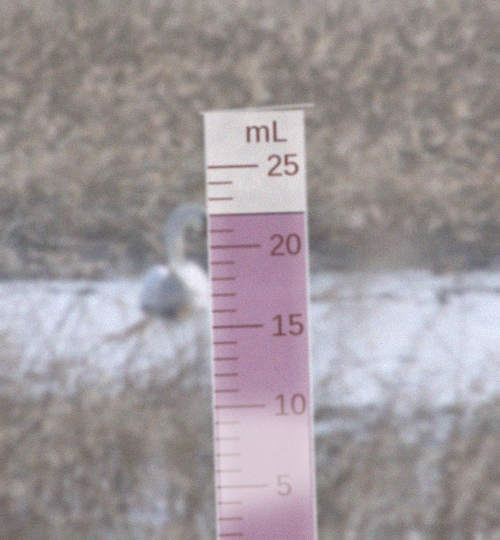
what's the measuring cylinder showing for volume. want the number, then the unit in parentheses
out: 22 (mL)
